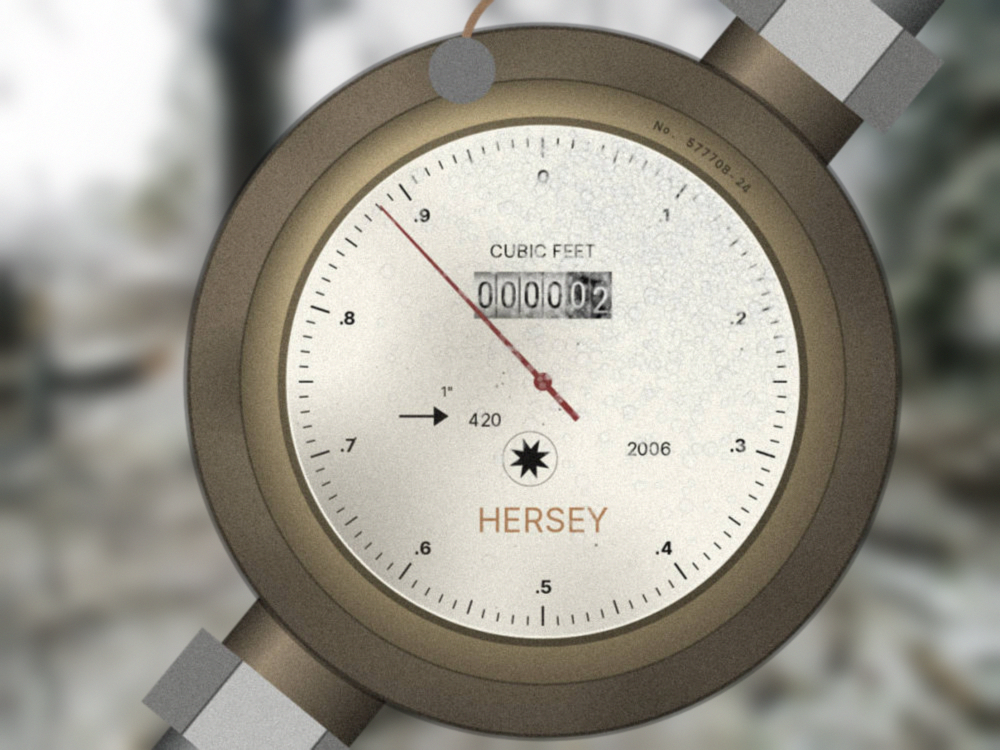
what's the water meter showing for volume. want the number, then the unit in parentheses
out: 1.88 (ft³)
